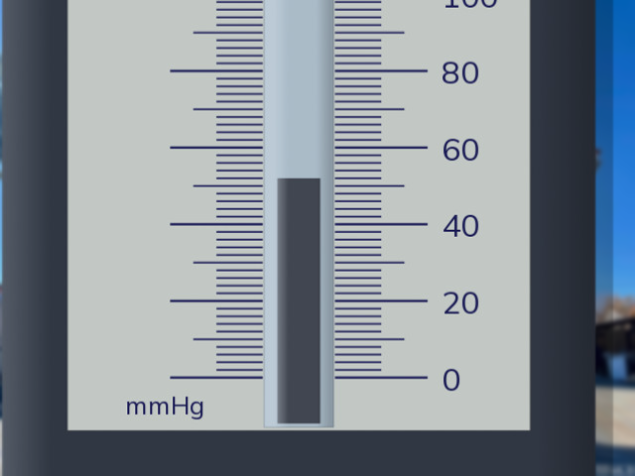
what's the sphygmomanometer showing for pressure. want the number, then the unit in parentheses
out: 52 (mmHg)
